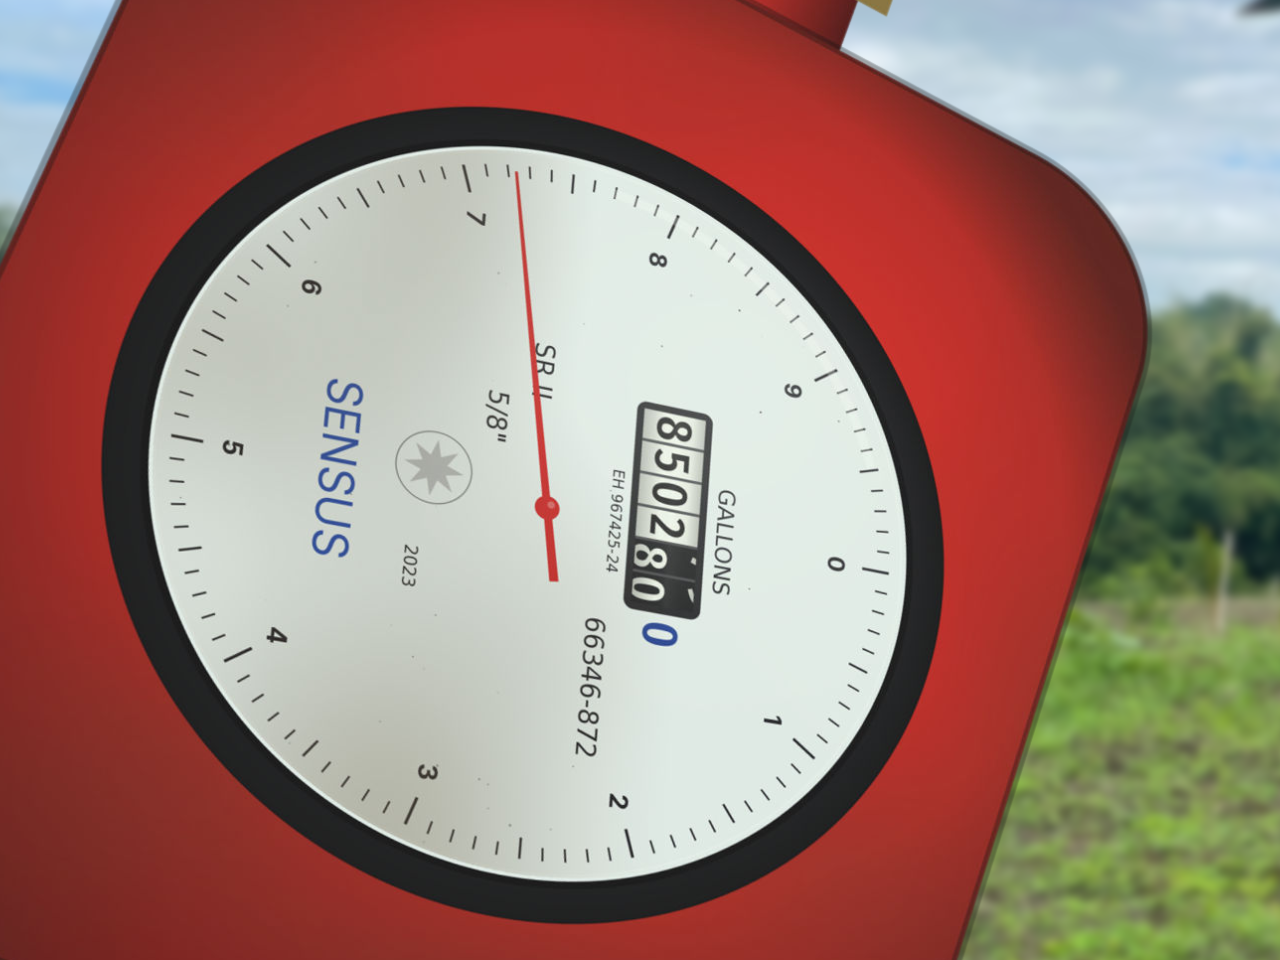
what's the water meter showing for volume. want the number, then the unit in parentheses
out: 8502797.2 (gal)
